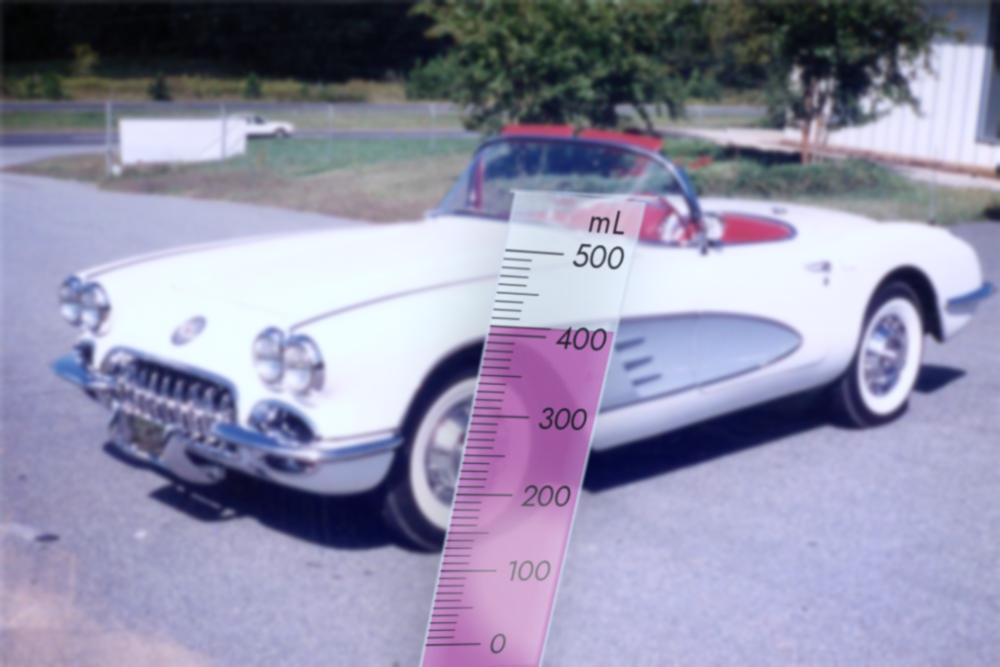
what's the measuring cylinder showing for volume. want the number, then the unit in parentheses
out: 410 (mL)
